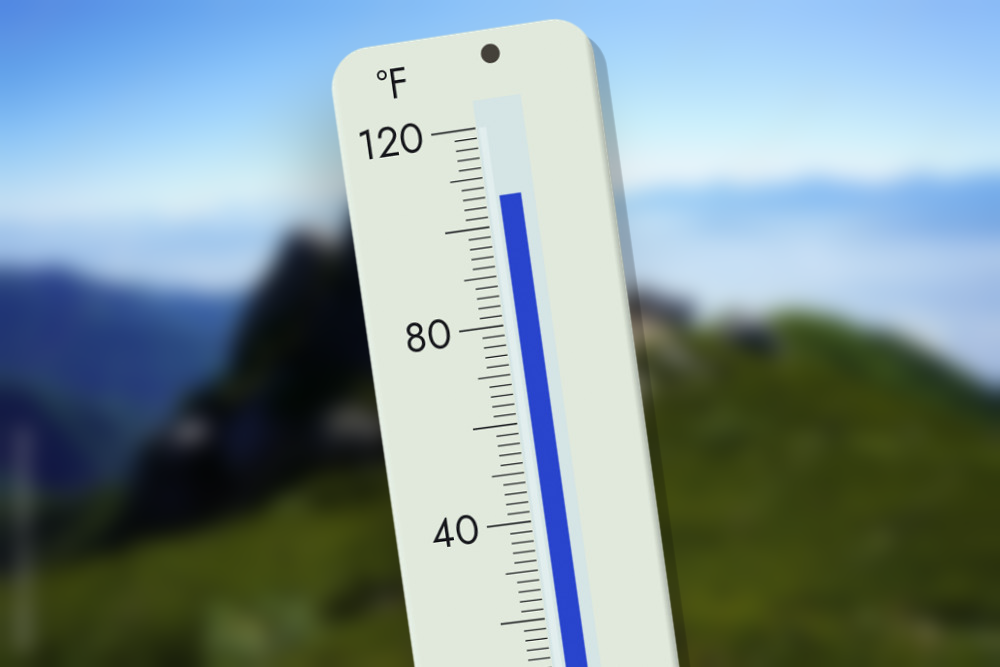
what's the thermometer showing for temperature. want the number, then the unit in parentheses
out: 106 (°F)
